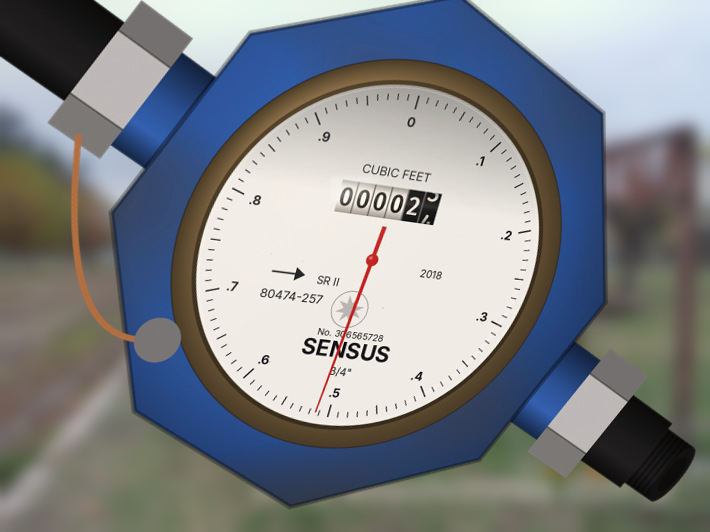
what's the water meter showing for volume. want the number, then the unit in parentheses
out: 23.51 (ft³)
